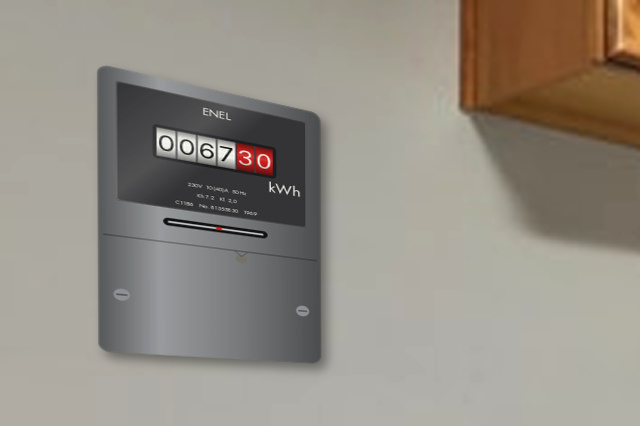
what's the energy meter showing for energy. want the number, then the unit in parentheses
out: 67.30 (kWh)
